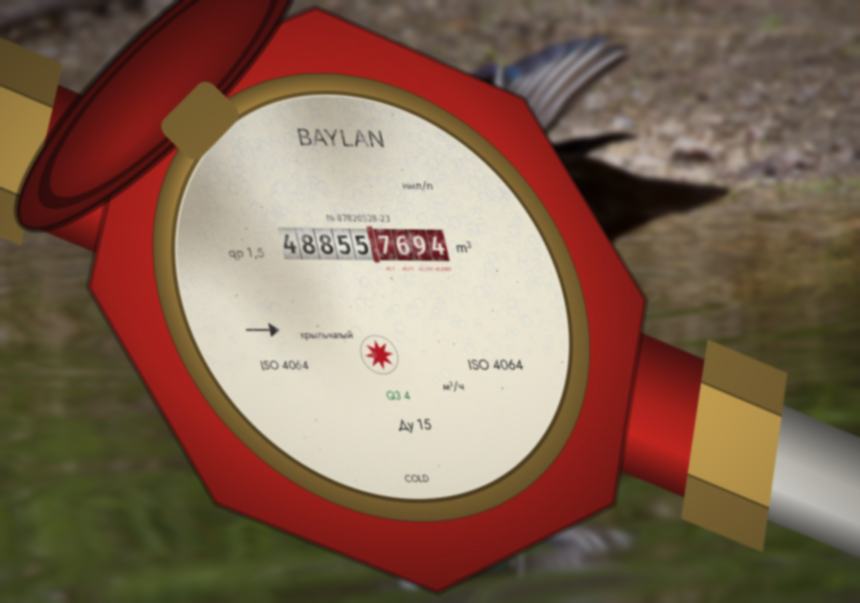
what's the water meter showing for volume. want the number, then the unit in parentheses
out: 48855.7694 (m³)
